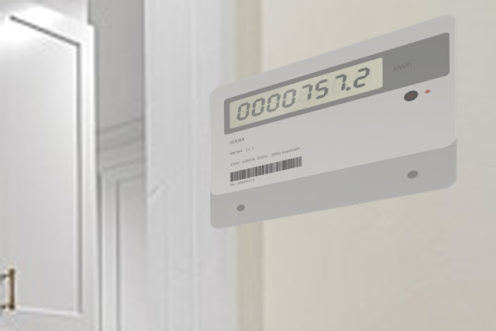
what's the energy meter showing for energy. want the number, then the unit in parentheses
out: 757.2 (kWh)
